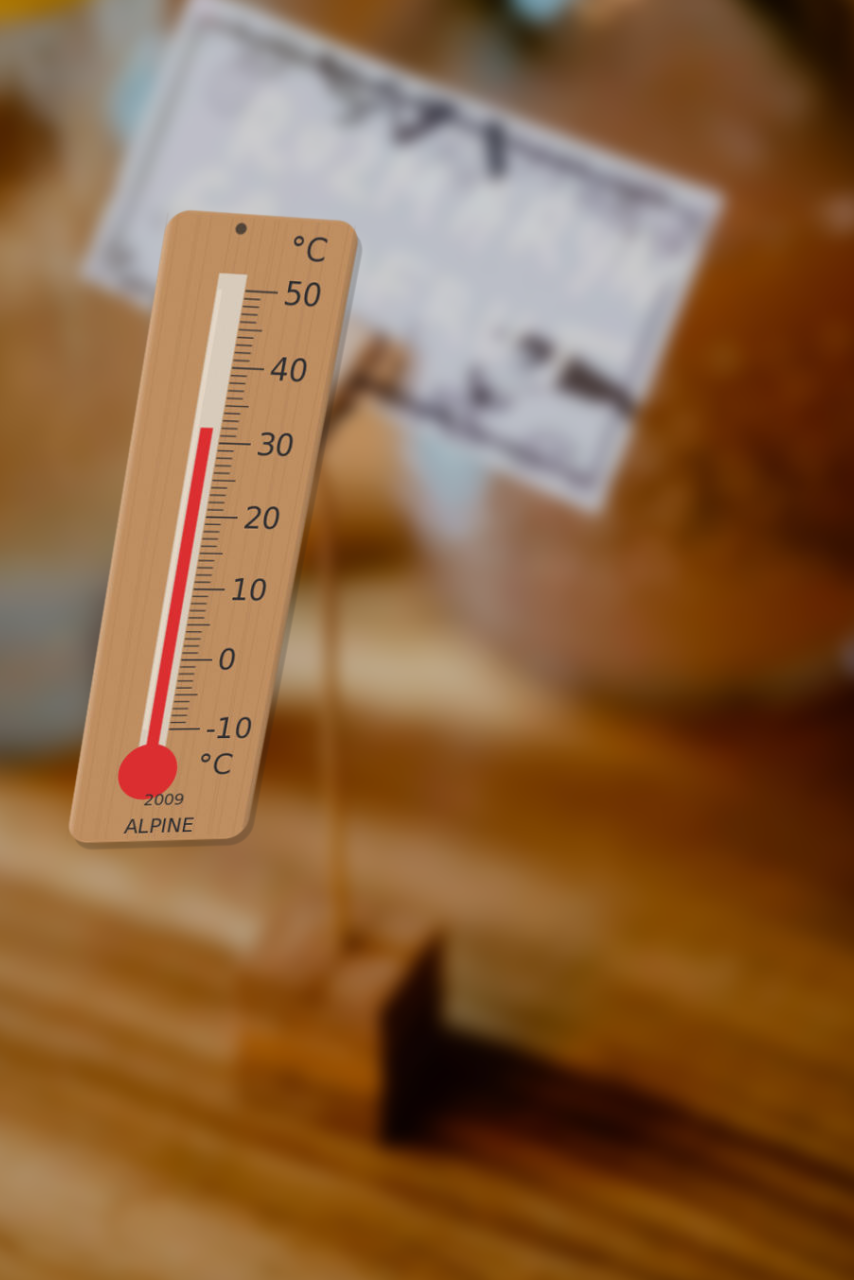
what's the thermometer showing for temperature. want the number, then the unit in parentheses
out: 32 (°C)
